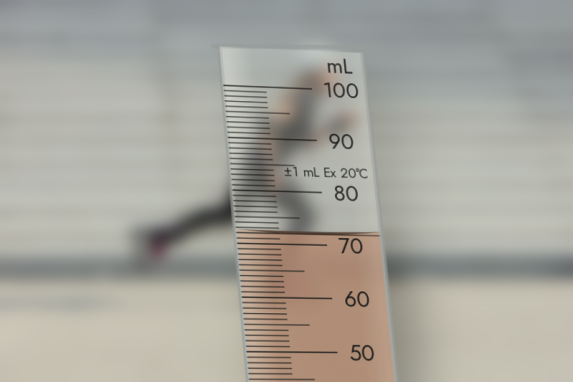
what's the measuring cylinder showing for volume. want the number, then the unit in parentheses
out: 72 (mL)
